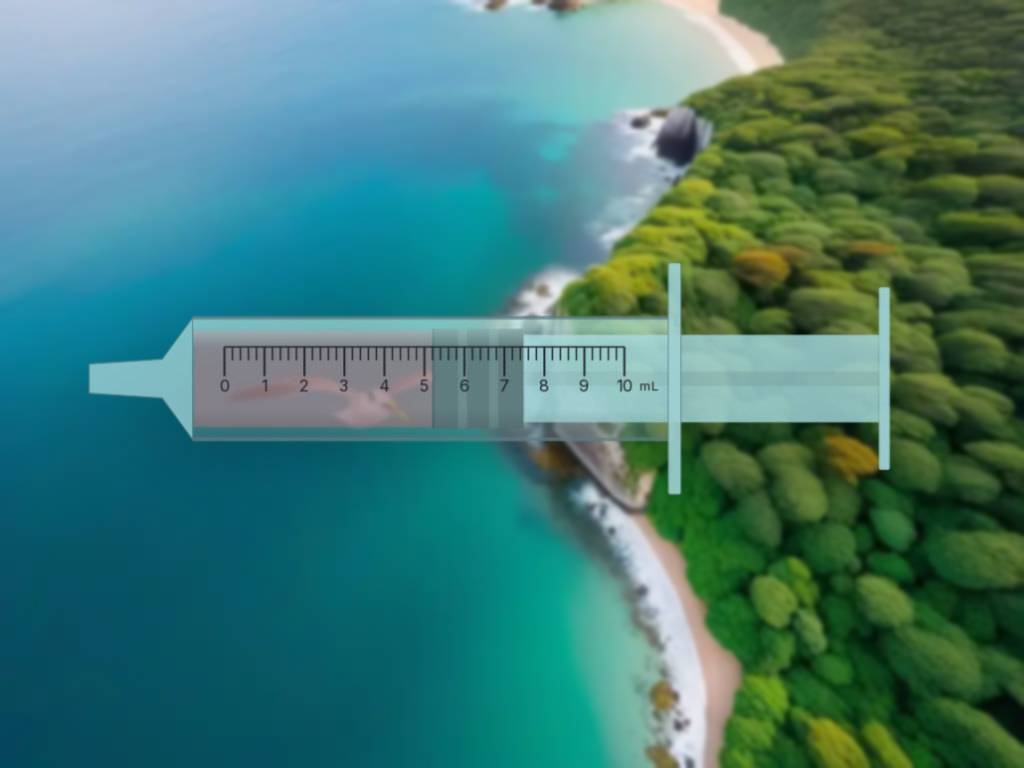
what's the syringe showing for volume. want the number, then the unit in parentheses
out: 5.2 (mL)
